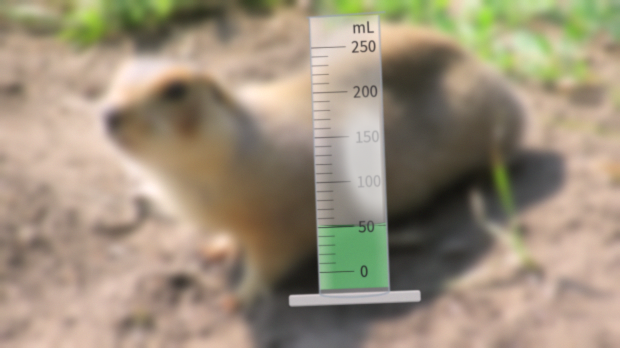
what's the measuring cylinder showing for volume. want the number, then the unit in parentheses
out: 50 (mL)
